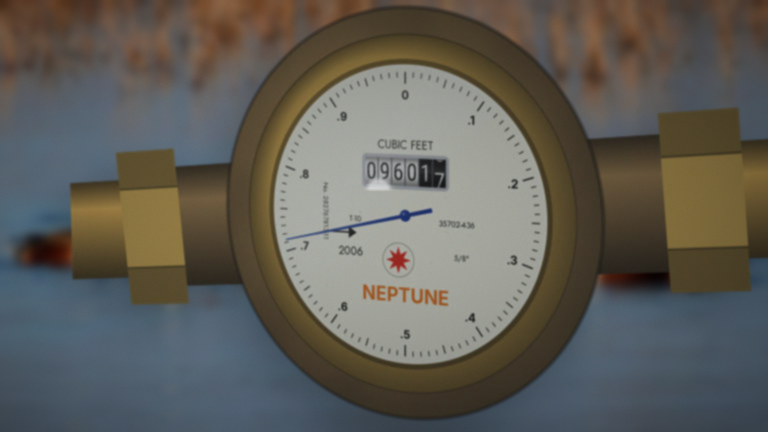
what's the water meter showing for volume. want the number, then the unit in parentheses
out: 96016.71 (ft³)
